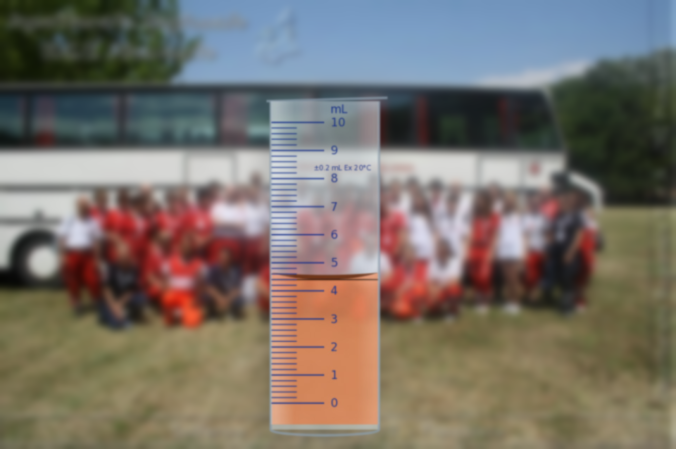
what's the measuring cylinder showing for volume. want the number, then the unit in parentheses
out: 4.4 (mL)
